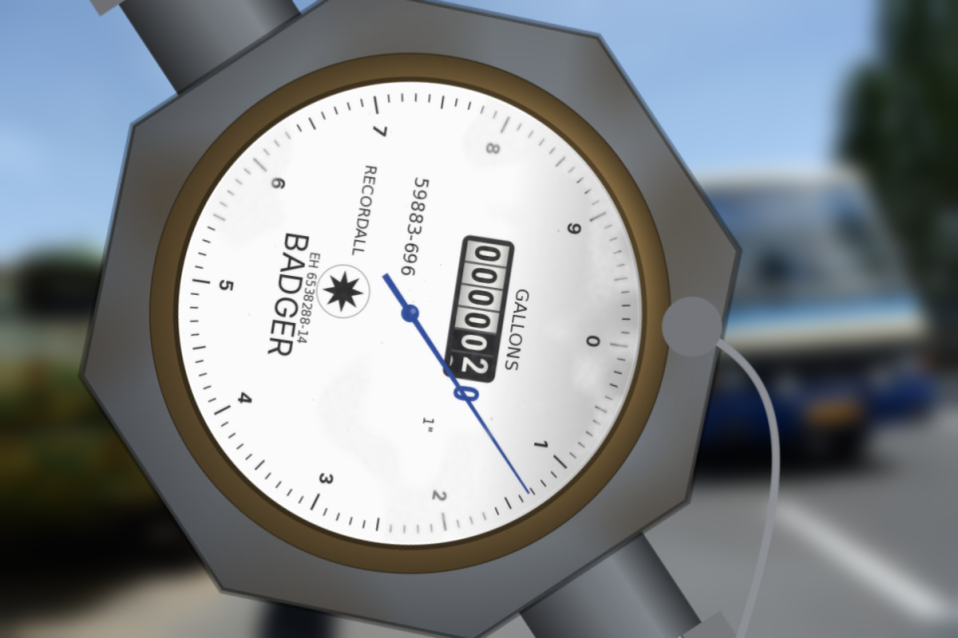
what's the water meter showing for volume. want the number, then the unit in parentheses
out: 21.3 (gal)
